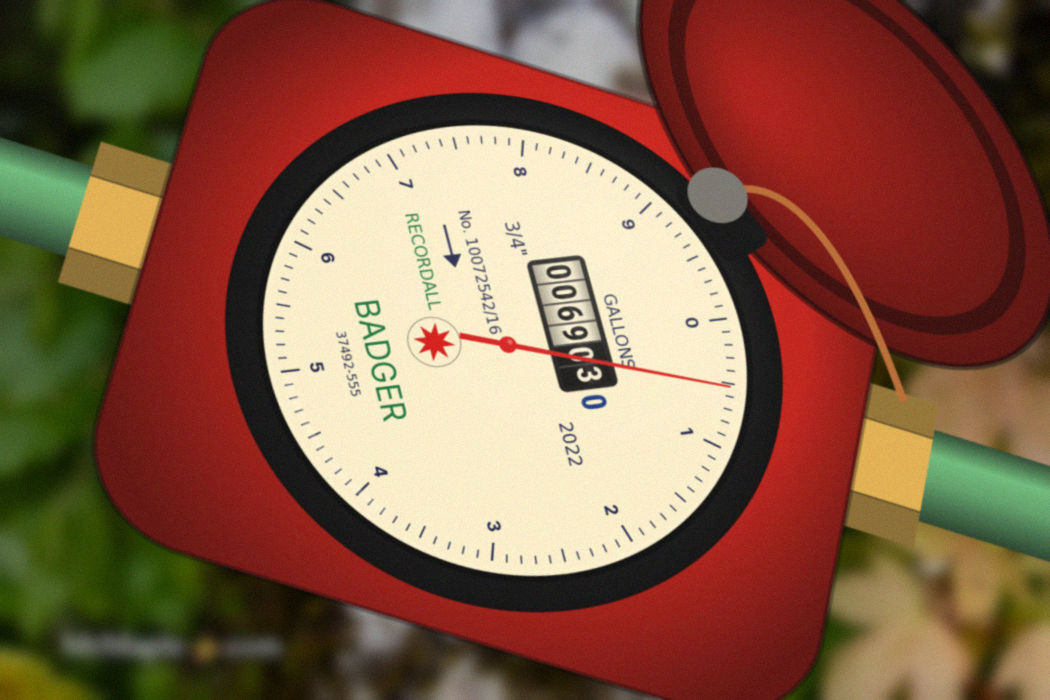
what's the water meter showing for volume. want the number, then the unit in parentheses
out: 69030.5 (gal)
